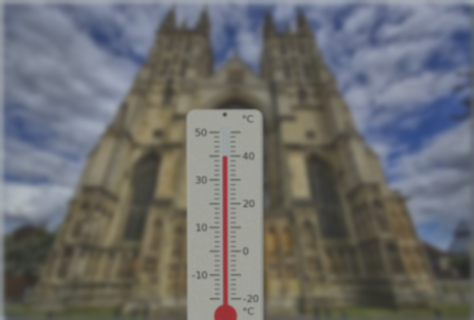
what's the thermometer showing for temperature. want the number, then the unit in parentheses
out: 40 (°C)
